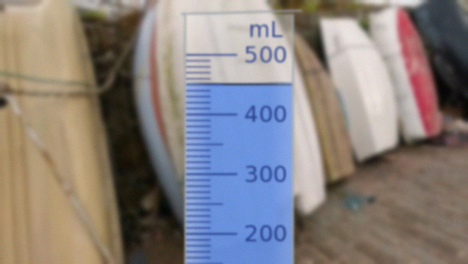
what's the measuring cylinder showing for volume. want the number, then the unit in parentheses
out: 450 (mL)
